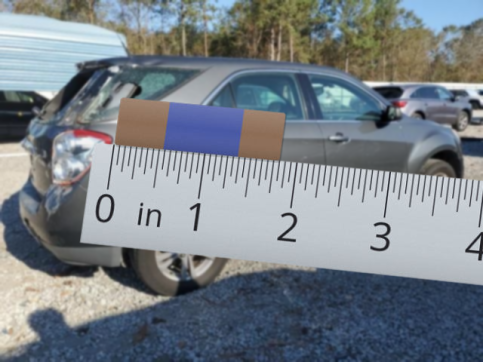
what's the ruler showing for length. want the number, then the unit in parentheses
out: 1.8125 (in)
